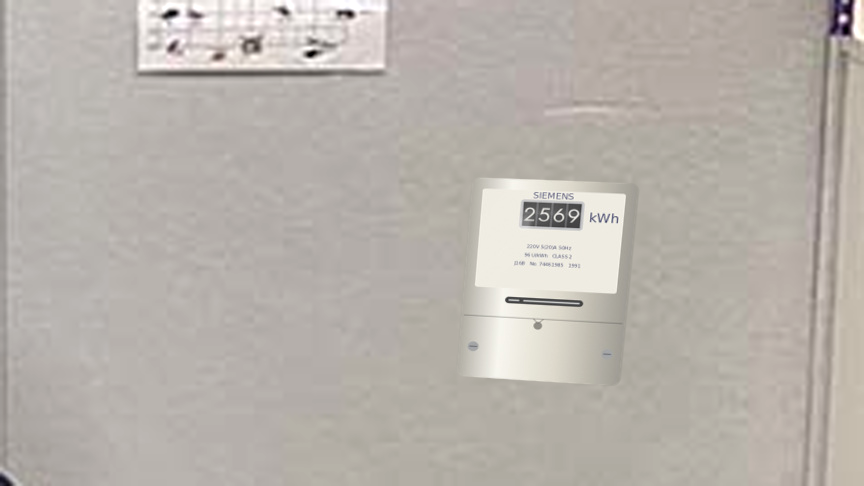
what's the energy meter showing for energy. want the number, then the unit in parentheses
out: 2569 (kWh)
